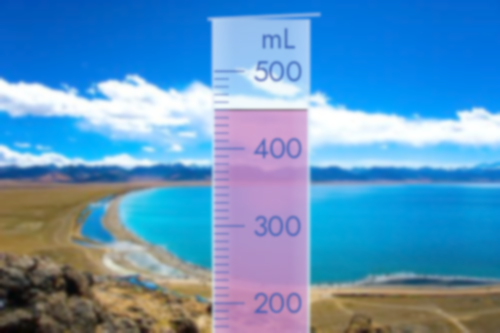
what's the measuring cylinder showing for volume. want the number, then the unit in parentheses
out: 450 (mL)
